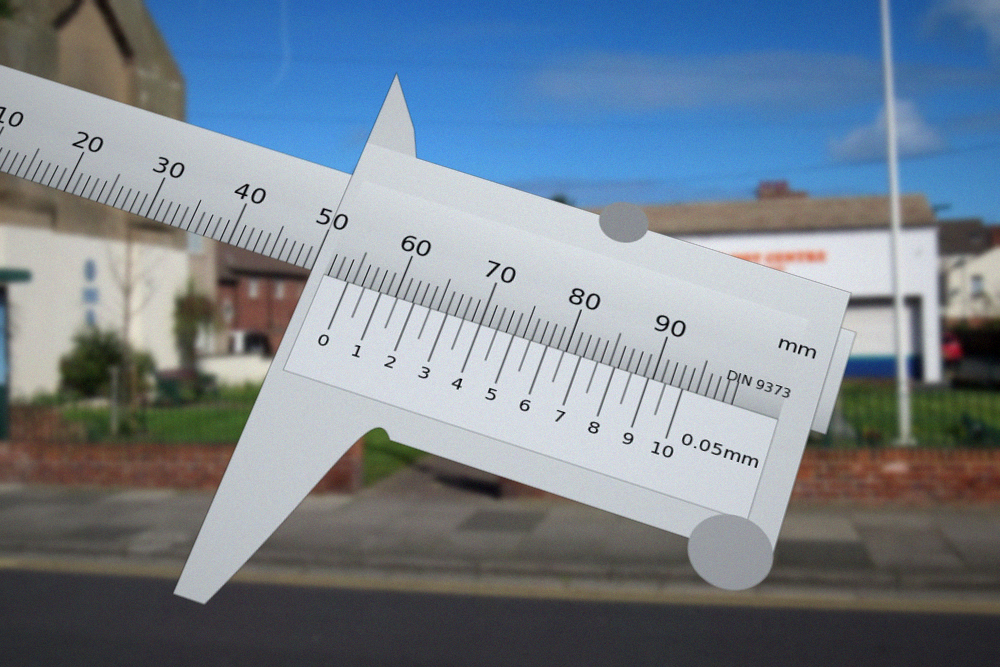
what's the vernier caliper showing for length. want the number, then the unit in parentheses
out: 54.4 (mm)
